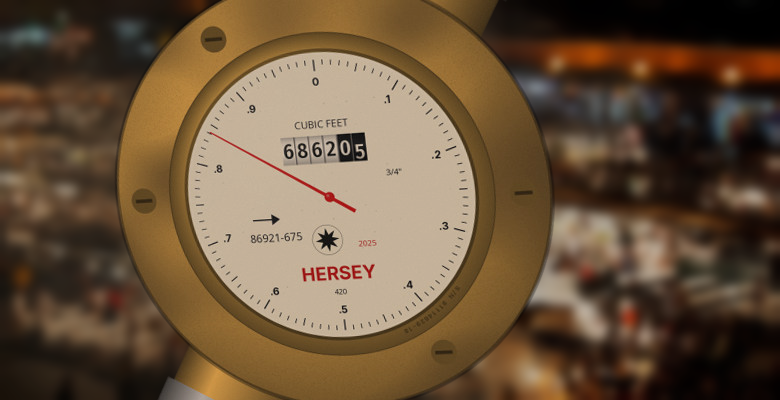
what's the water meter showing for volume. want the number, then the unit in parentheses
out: 686204.84 (ft³)
